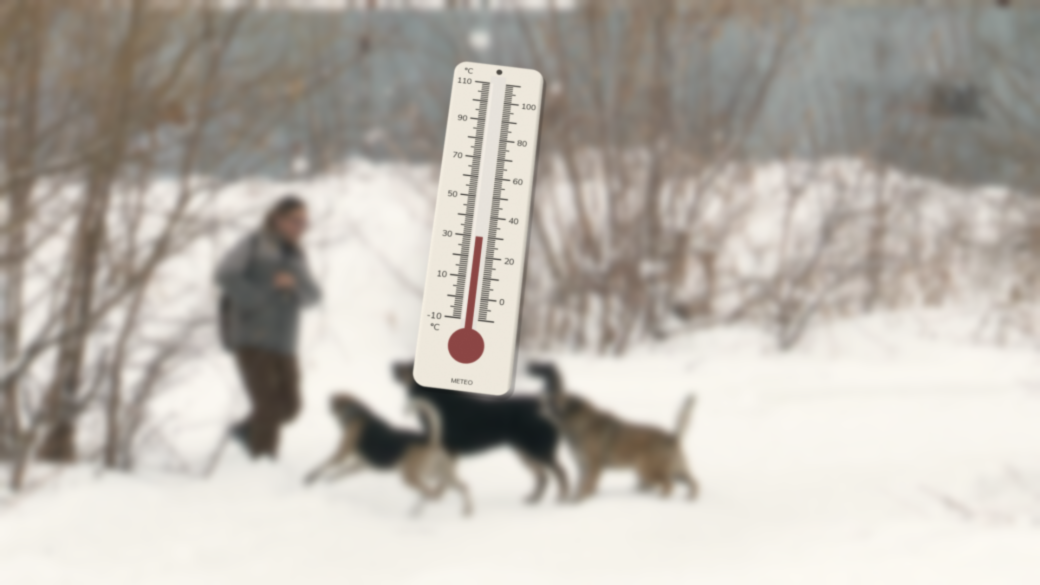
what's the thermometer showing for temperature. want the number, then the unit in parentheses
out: 30 (°C)
